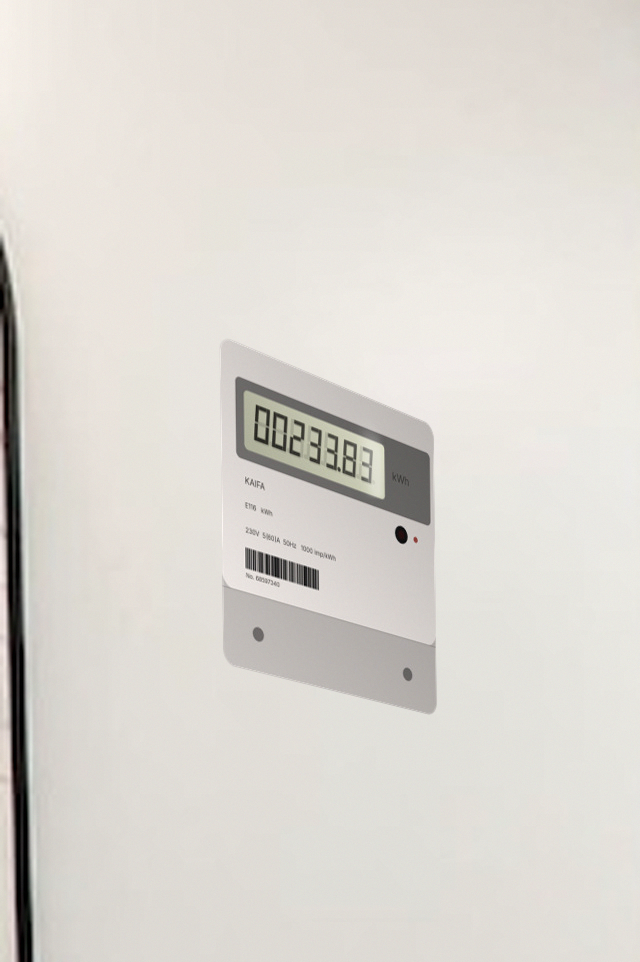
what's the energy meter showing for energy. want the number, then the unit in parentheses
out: 233.83 (kWh)
